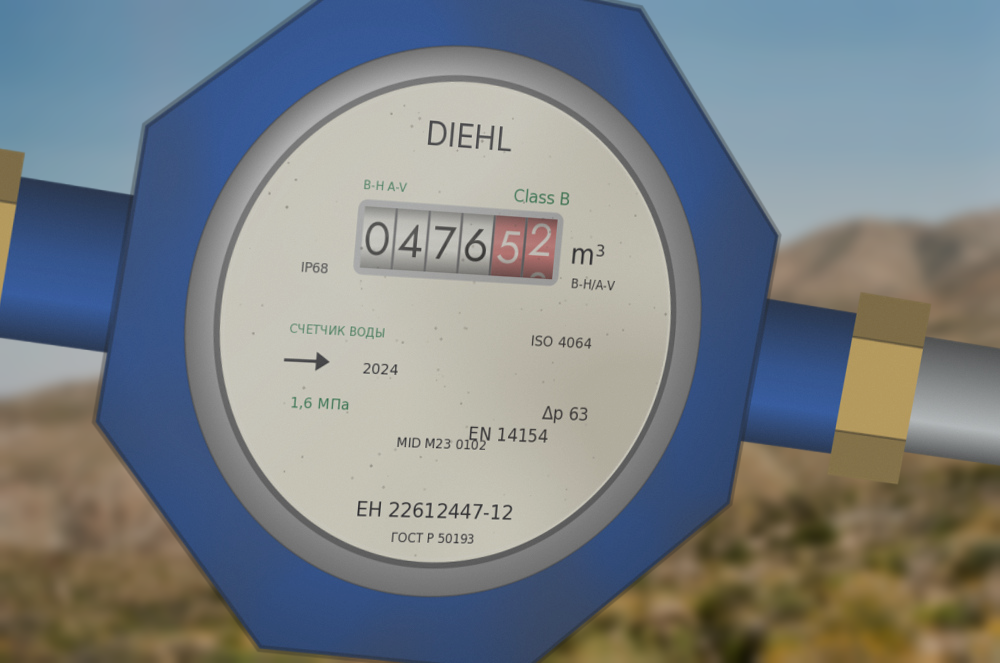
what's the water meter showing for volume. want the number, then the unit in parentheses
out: 476.52 (m³)
